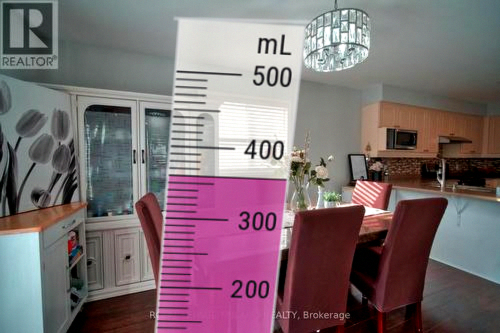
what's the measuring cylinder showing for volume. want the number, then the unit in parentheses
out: 360 (mL)
